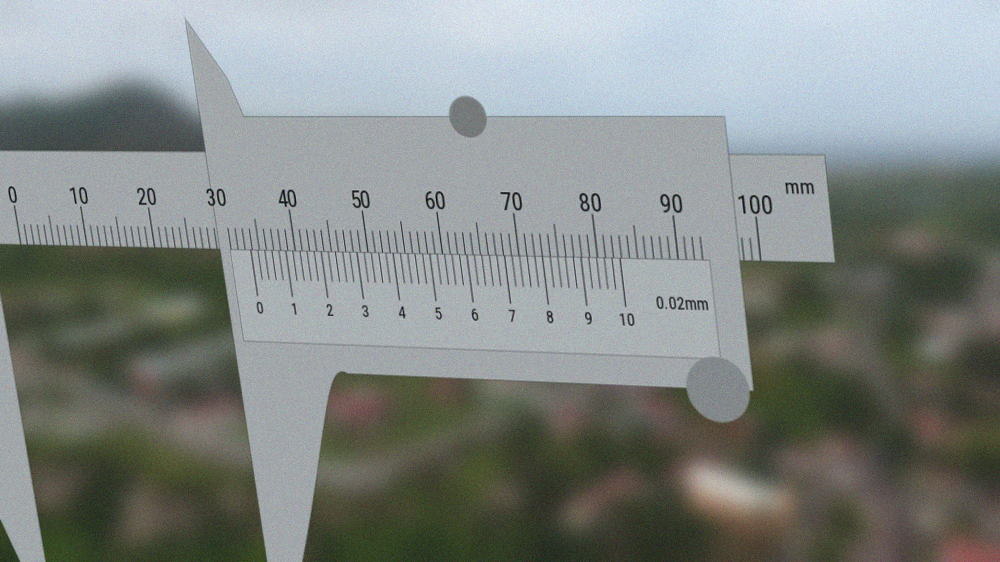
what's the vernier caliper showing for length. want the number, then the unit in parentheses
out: 33.8 (mm)
